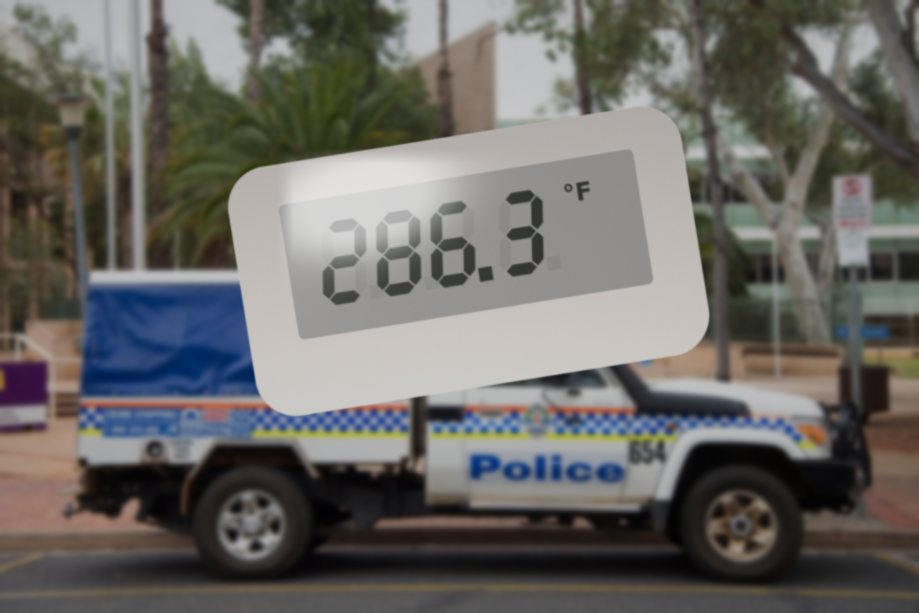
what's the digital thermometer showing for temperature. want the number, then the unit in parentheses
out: 286.3 (°F)
